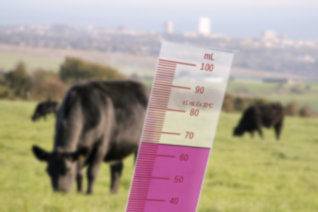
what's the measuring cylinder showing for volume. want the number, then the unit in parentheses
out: 65 (mL)
